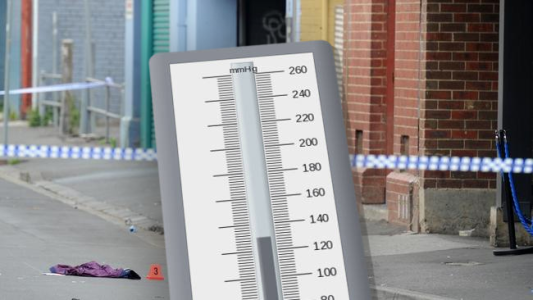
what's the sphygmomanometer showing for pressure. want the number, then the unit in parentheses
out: 130 (mmHg)
